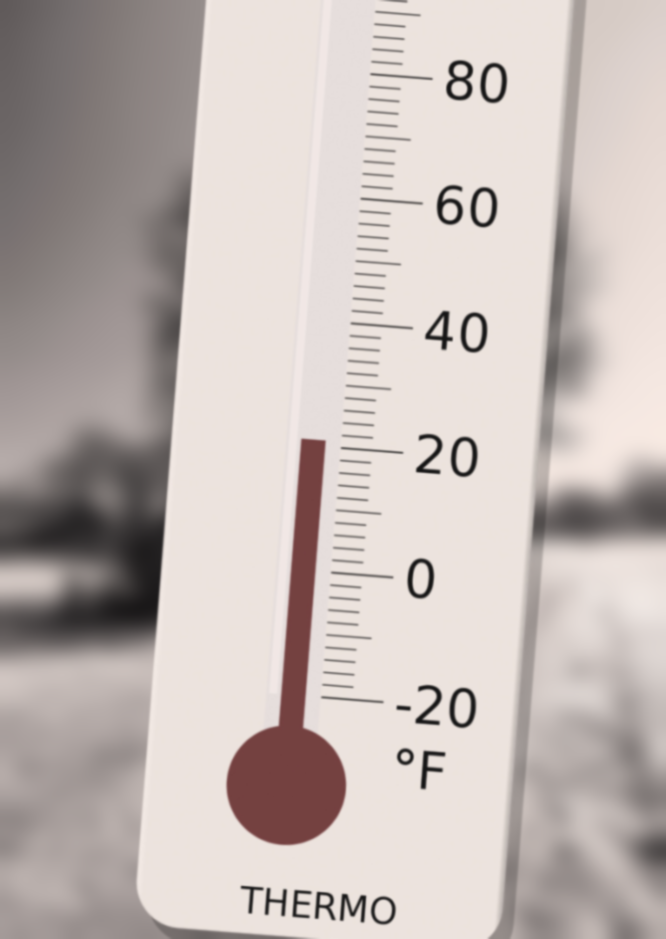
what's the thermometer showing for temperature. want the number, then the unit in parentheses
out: 21 (°F)
